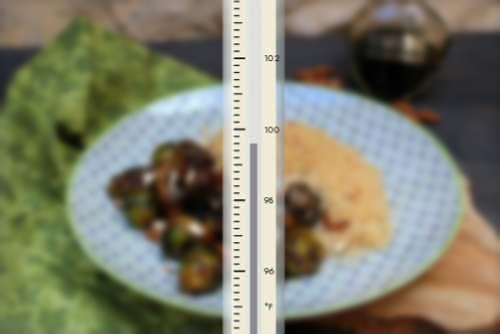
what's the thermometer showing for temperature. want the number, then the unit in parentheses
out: 99.6 (°F)
